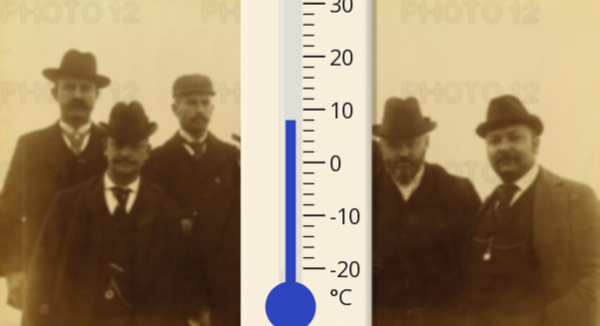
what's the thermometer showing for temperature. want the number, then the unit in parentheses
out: 8 (°C)
